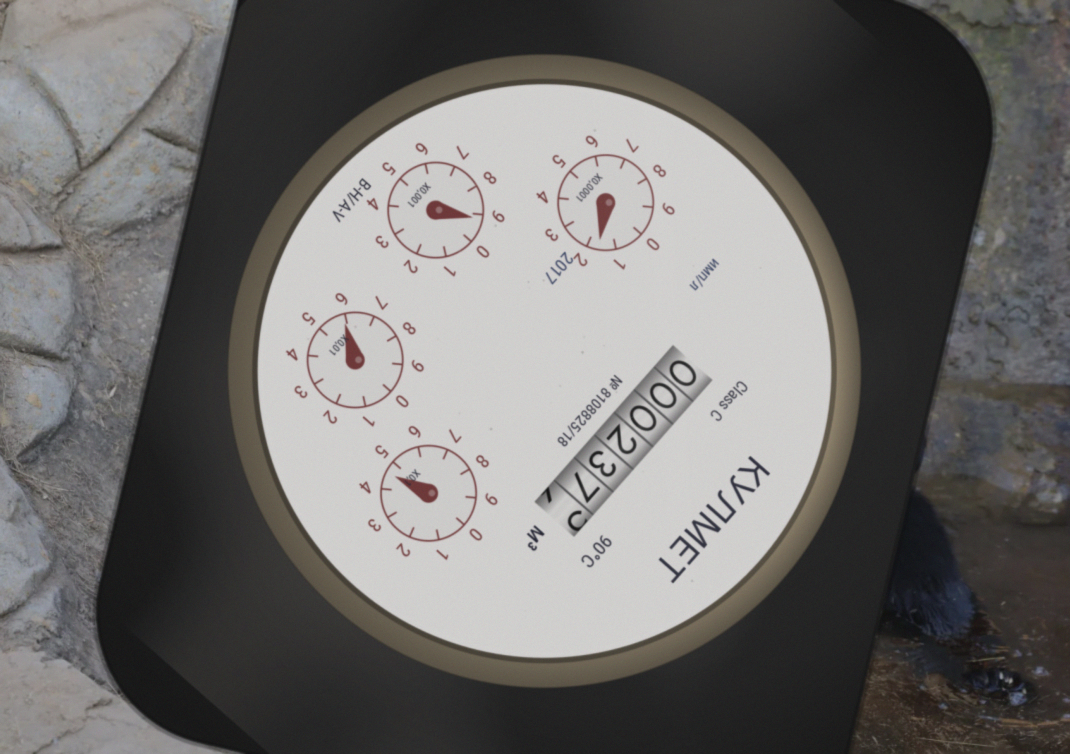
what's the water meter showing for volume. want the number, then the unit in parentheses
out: 2375.4591 (m³)
